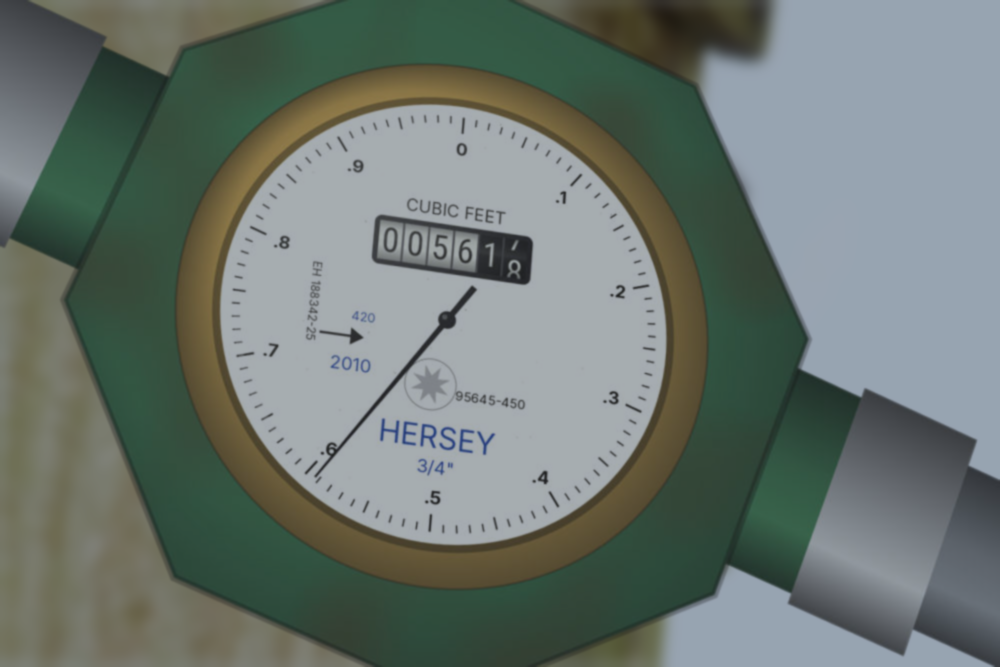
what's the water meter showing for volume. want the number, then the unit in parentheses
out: 5617.59 (ft³)
